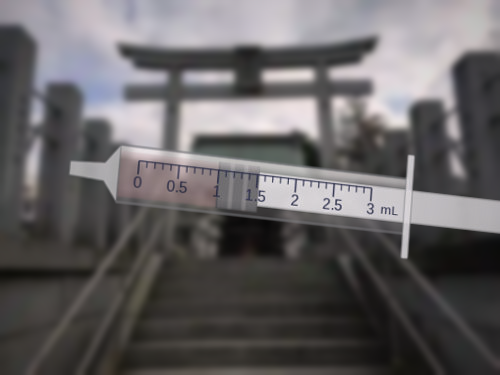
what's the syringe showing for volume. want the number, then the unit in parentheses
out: 1 (mL)
